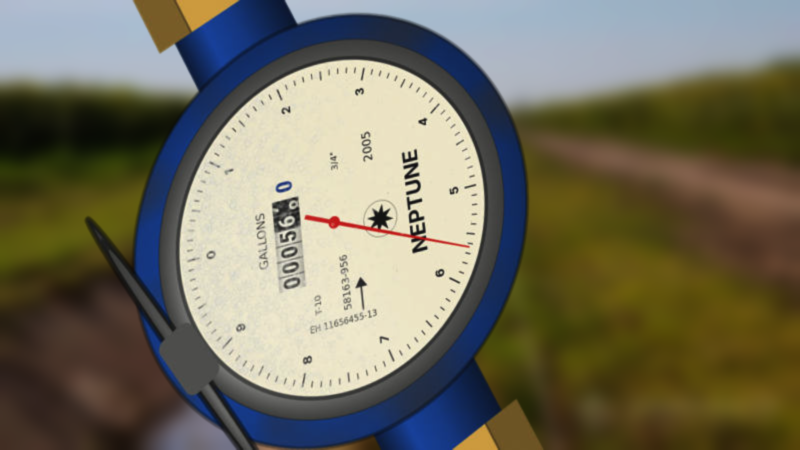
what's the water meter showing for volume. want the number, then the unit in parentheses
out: 5675.6 (gal)
